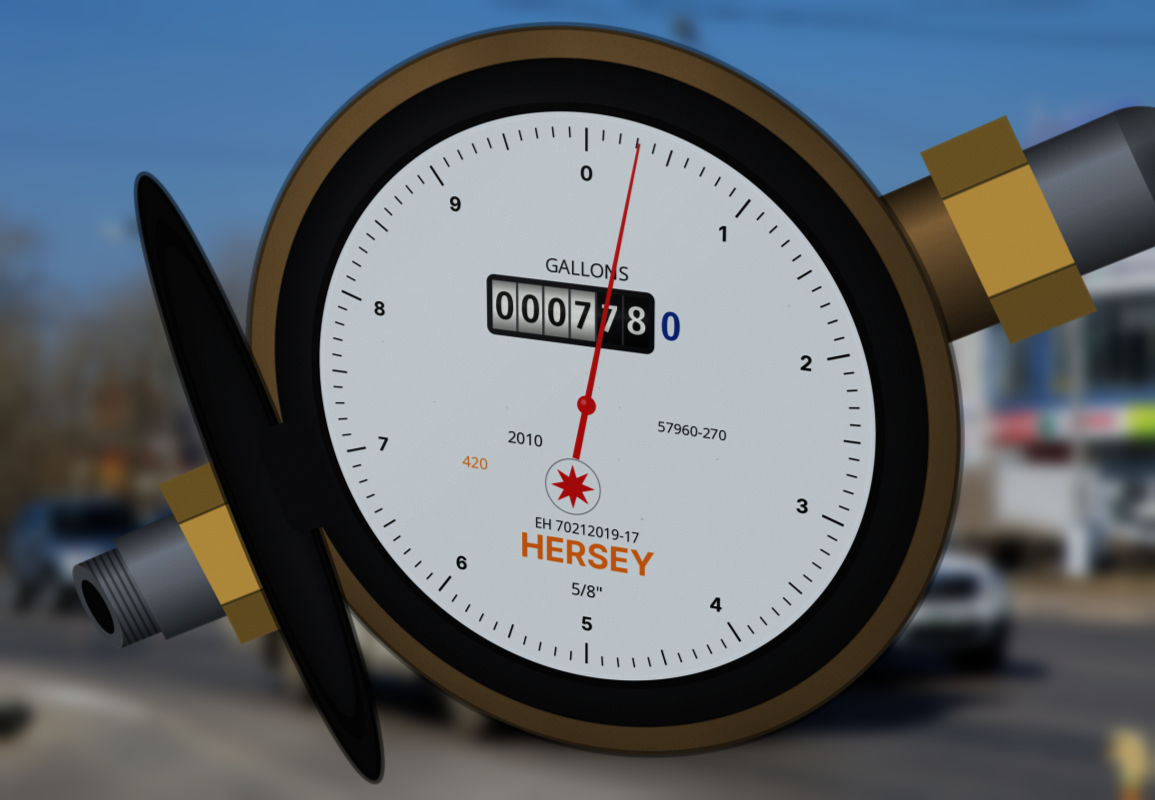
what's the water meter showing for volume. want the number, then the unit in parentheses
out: 7780.3 (gal)
